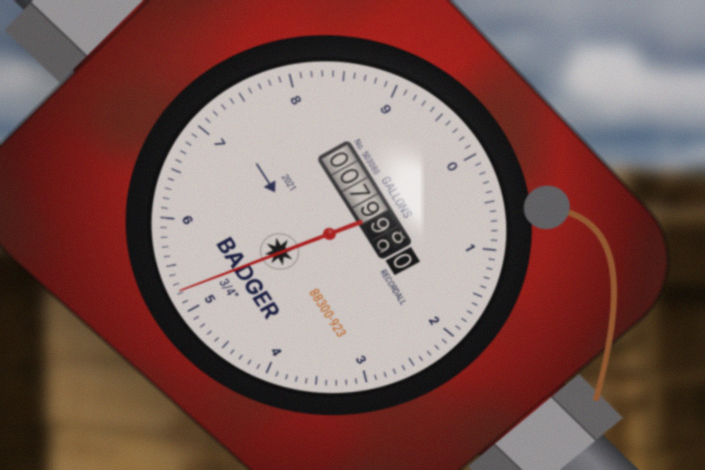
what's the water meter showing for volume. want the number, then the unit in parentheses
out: 79985.2 (gal)
